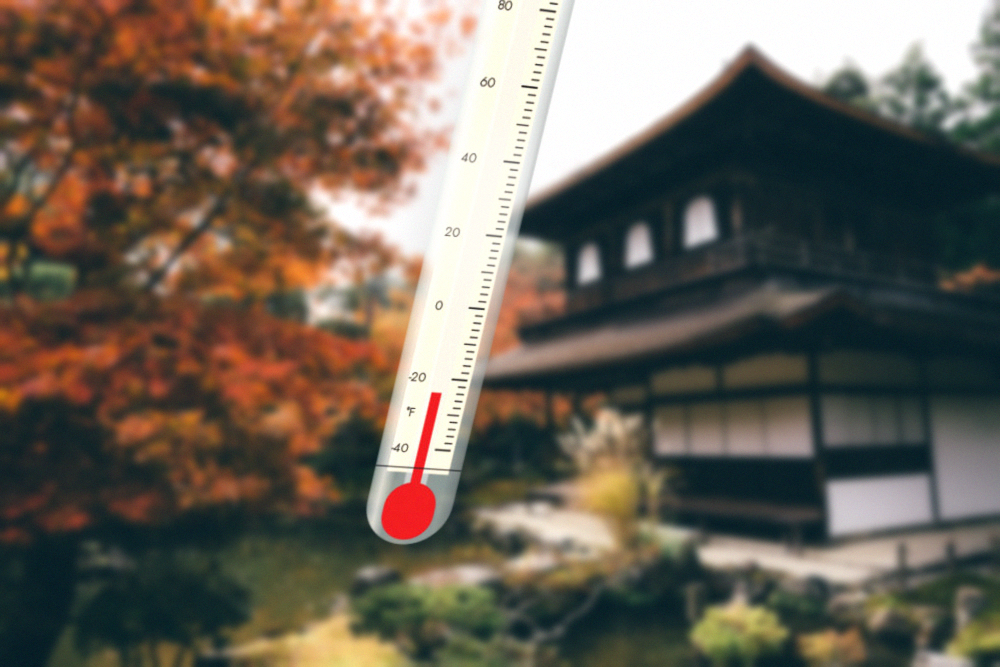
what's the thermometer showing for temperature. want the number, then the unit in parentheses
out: -24 (°F)
